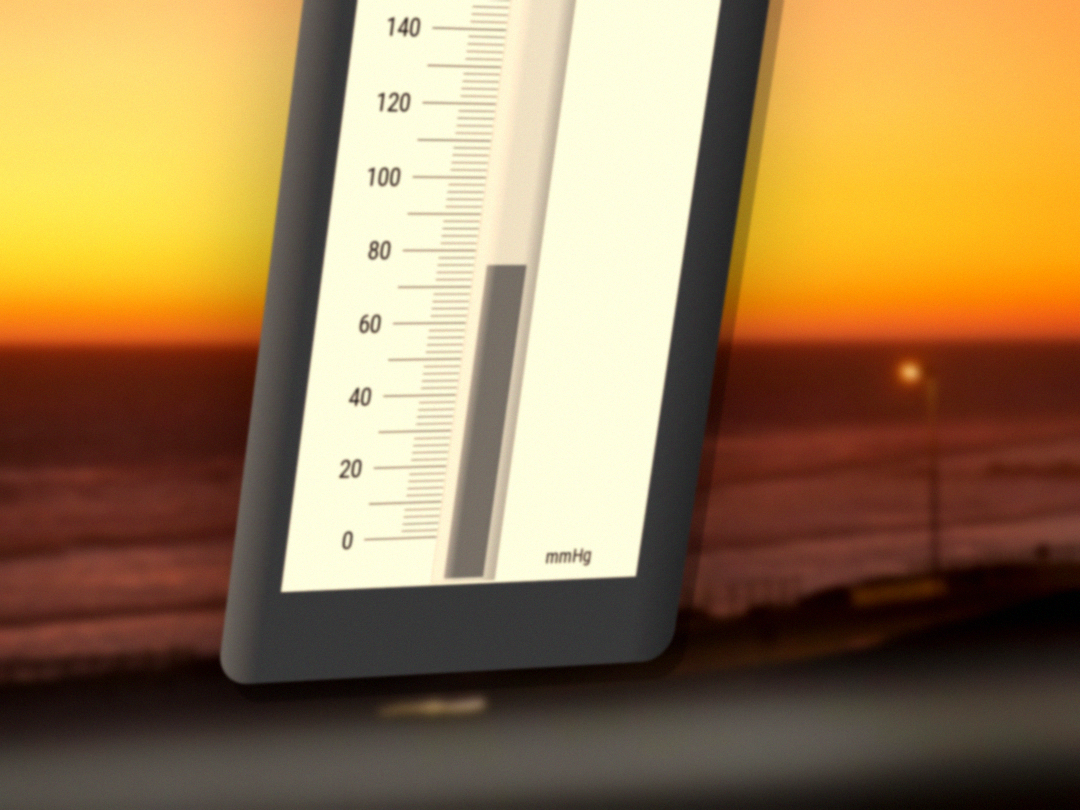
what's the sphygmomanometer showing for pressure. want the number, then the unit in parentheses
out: 76 (mmHg)
